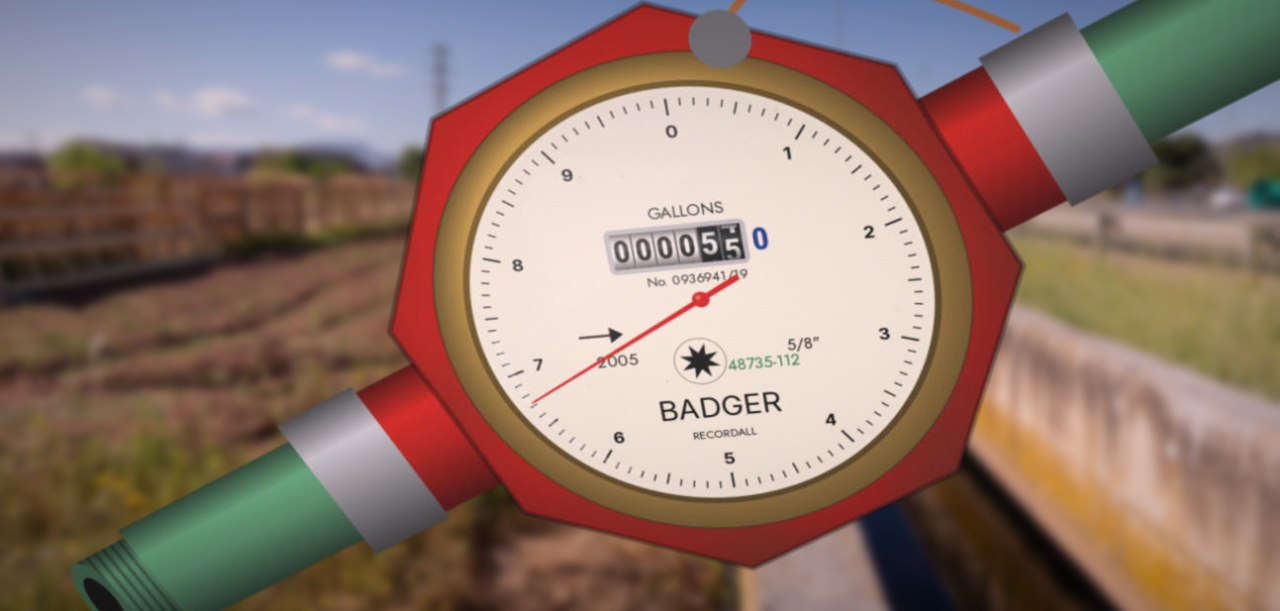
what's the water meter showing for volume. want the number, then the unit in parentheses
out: 546.7 (gal)
